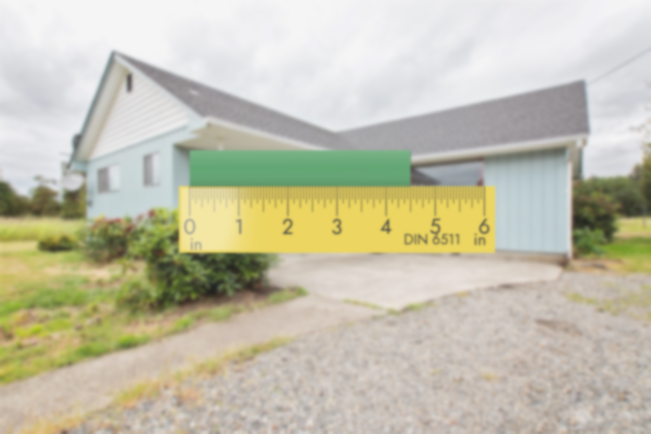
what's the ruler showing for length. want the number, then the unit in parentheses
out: 4.5 (in)
